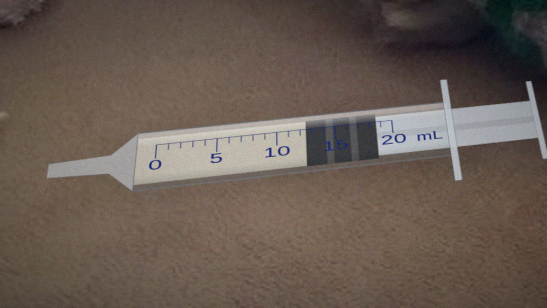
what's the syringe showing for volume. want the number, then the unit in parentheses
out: 12.5 (mL)
